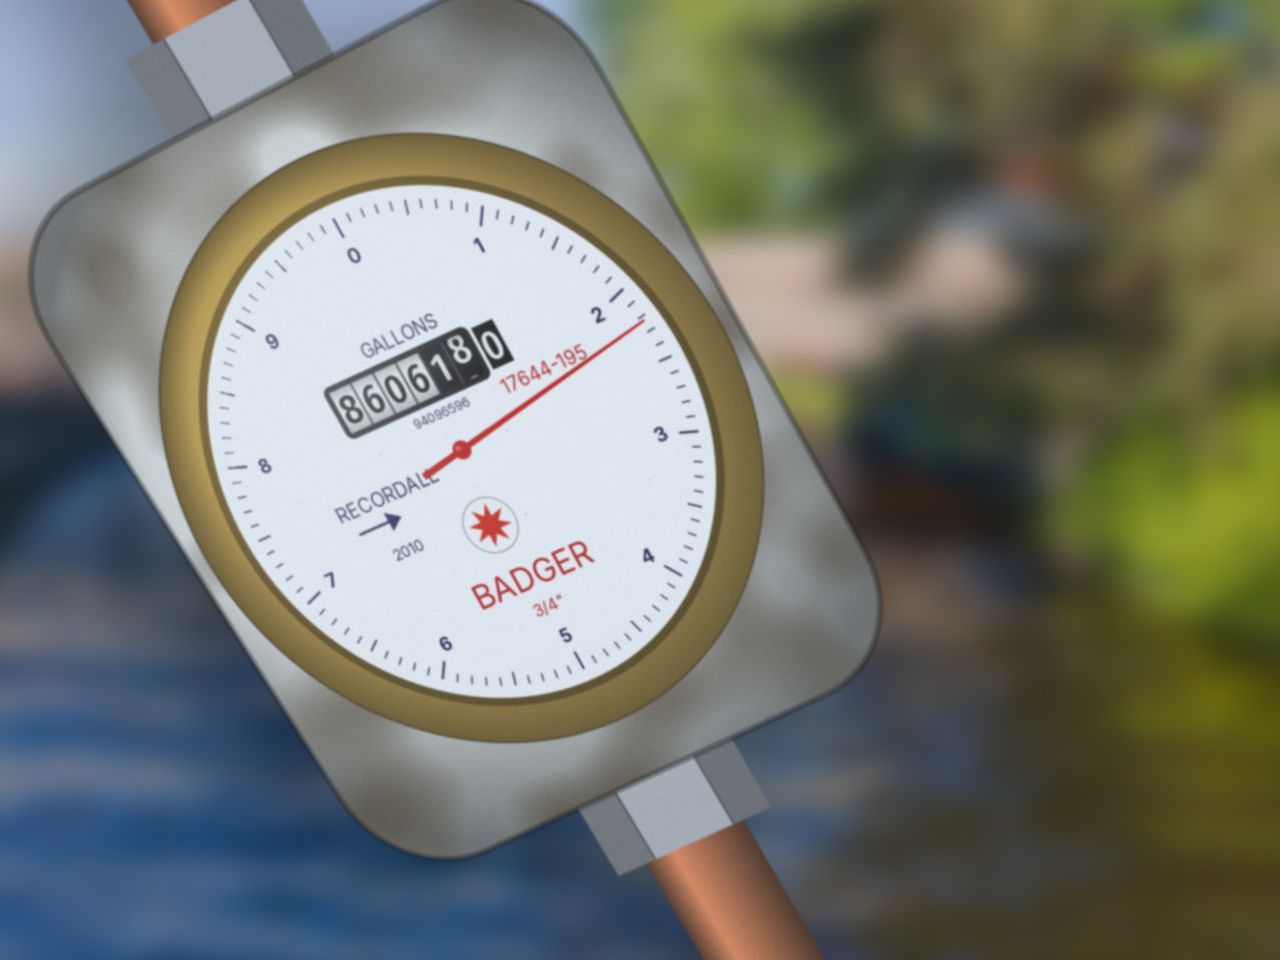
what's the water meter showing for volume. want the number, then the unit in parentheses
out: 8606182.2 (gal)
